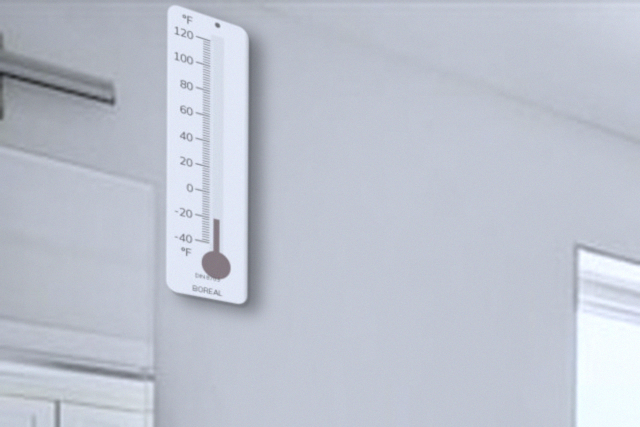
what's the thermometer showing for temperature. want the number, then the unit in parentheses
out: -20 (°F)
